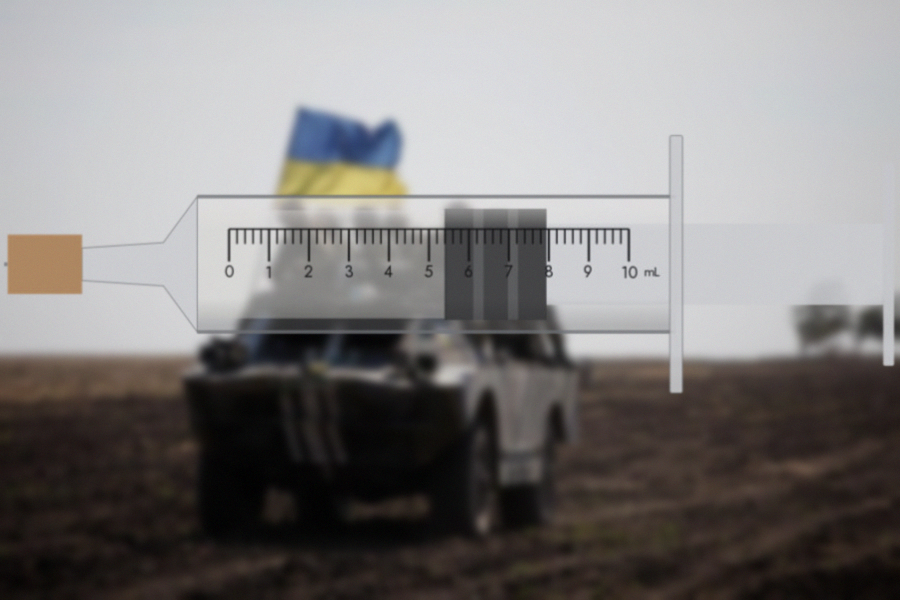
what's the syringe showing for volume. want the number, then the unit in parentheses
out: 5.4 (mL)
